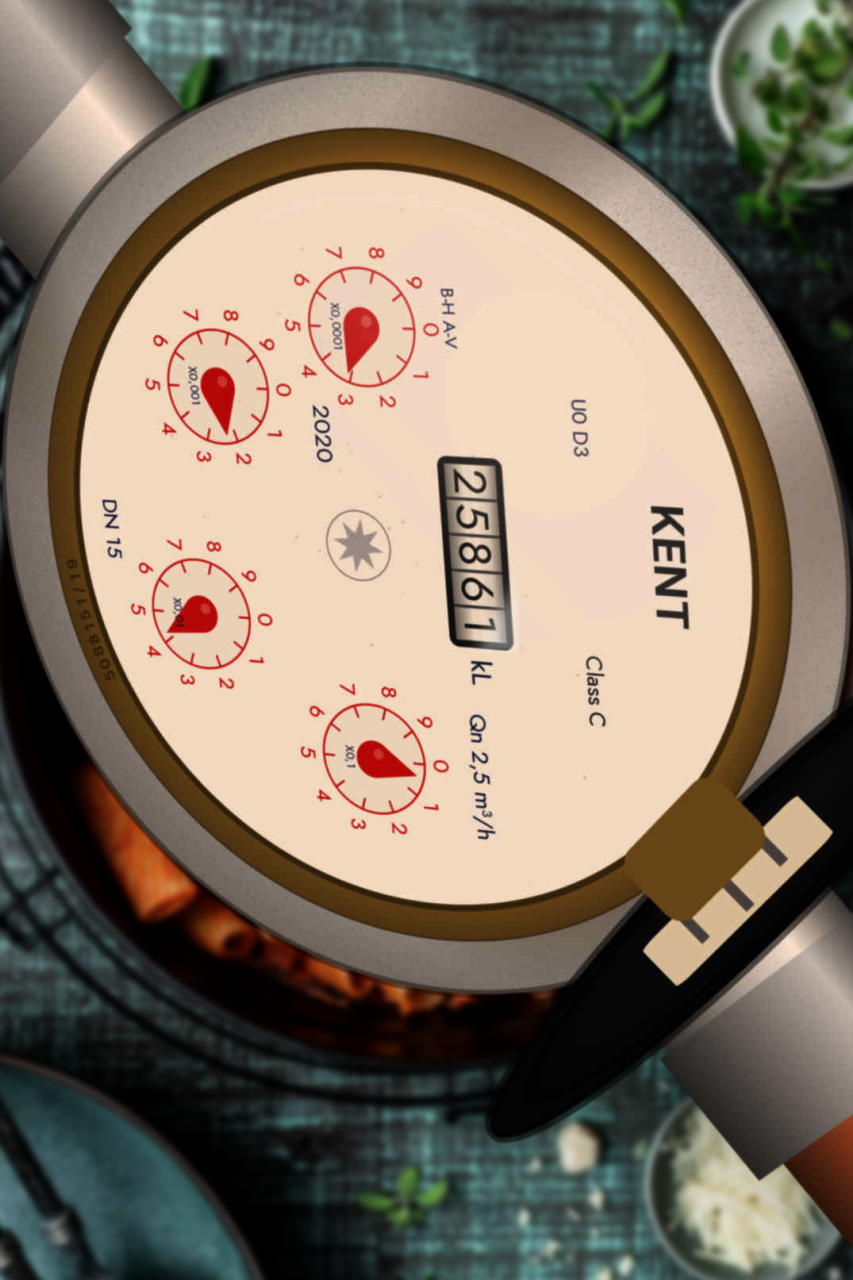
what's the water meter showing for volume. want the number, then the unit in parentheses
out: 25861.0423 (kL)
